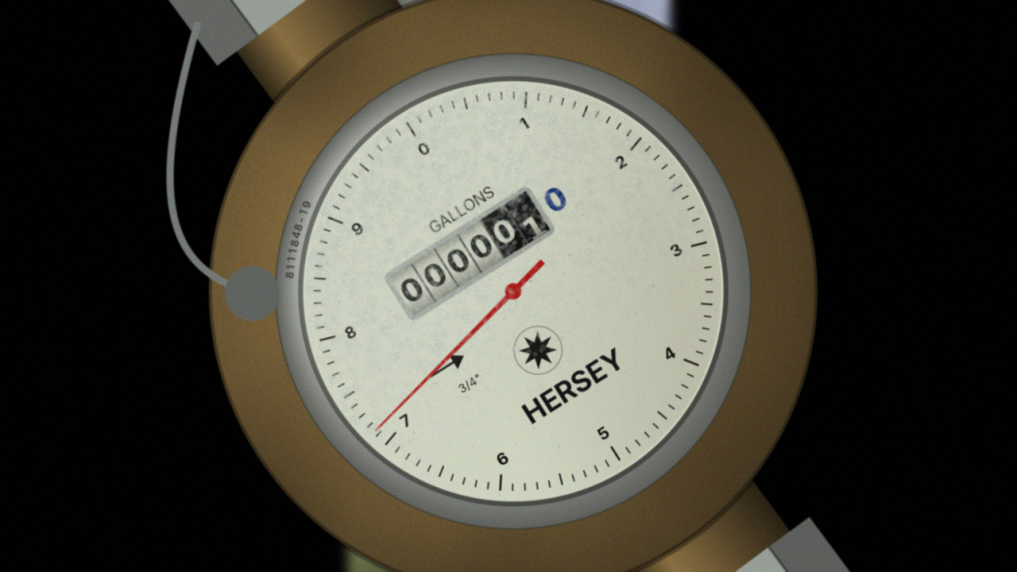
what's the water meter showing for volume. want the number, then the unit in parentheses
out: 7.1 (gal)
